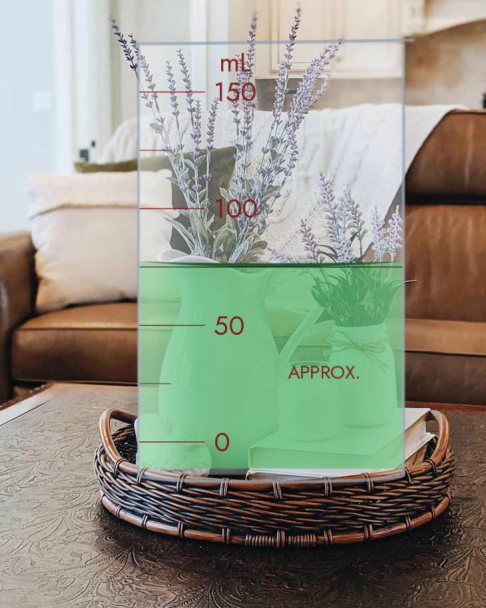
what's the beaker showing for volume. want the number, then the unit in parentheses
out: 75 (mL)
